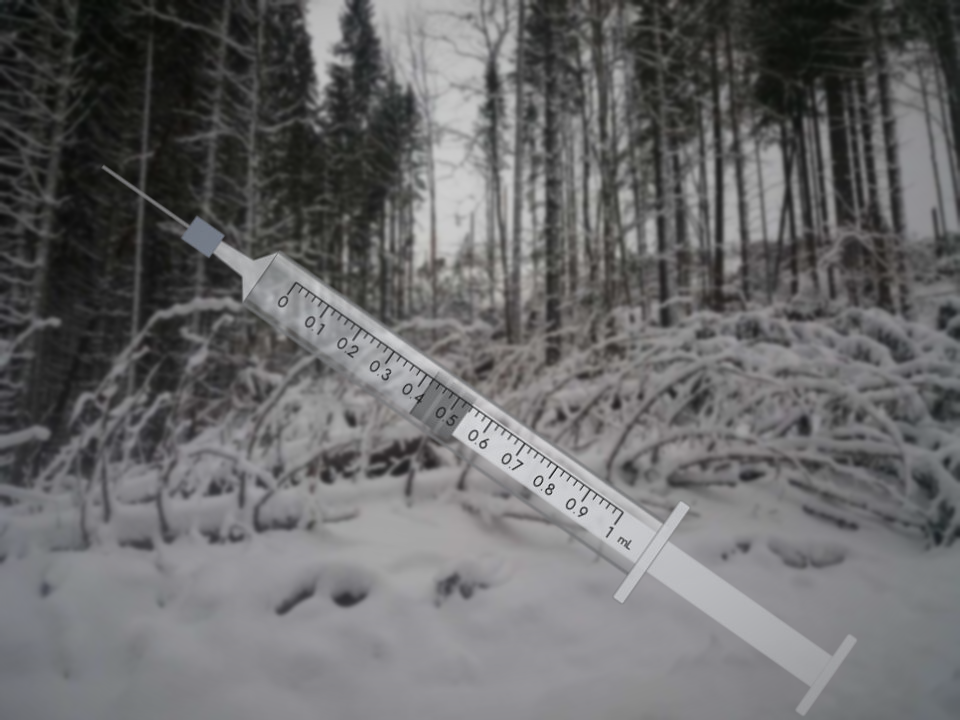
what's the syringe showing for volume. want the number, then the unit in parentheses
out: 0.42 (mL)
